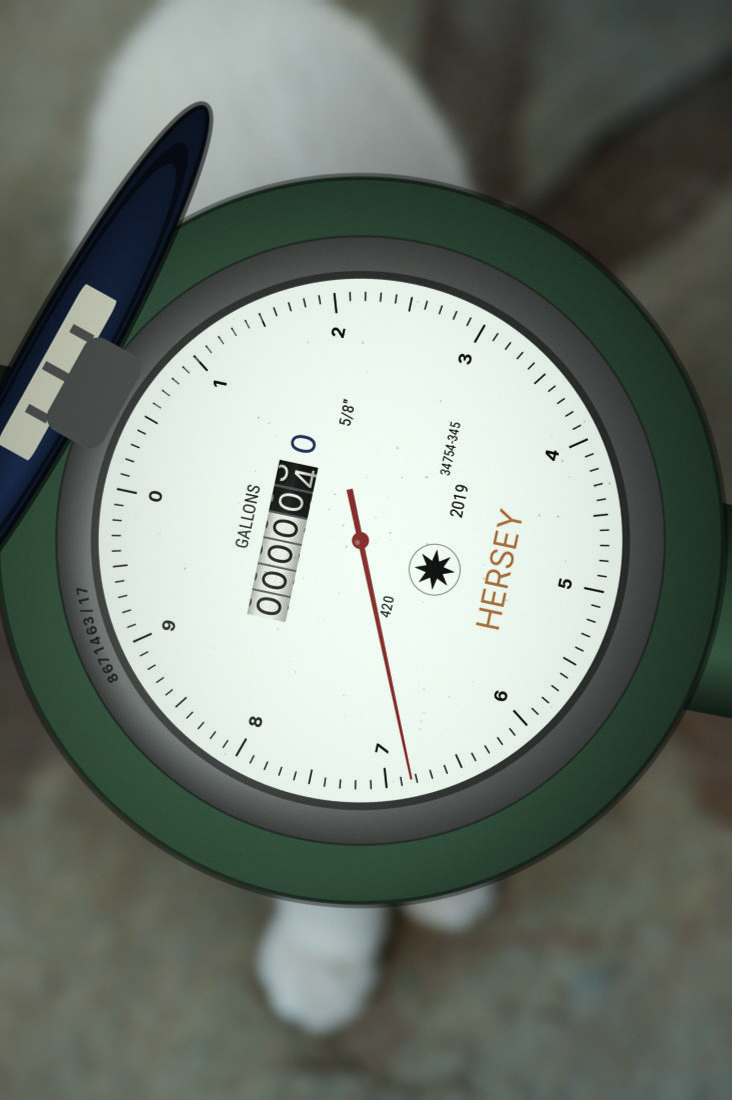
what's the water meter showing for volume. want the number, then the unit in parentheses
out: 36.8 (gal)
